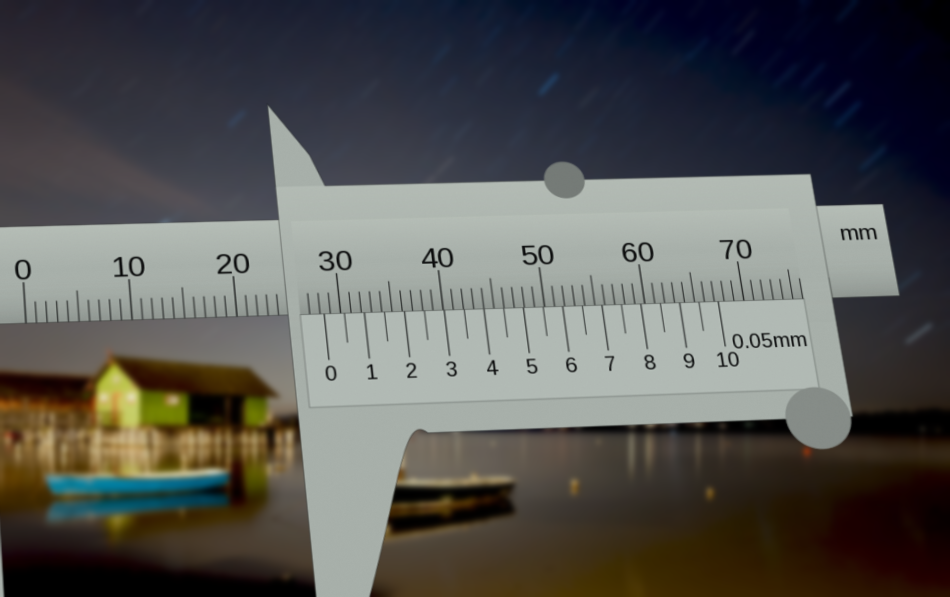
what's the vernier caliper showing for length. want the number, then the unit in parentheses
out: 28.4 (mm)
